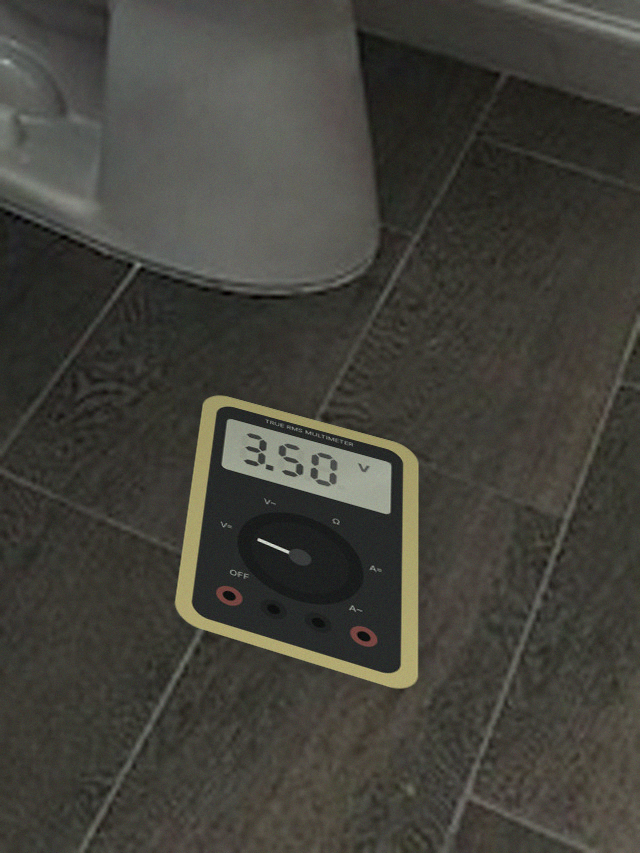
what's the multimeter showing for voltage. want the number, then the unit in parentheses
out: 3.50 (V)
